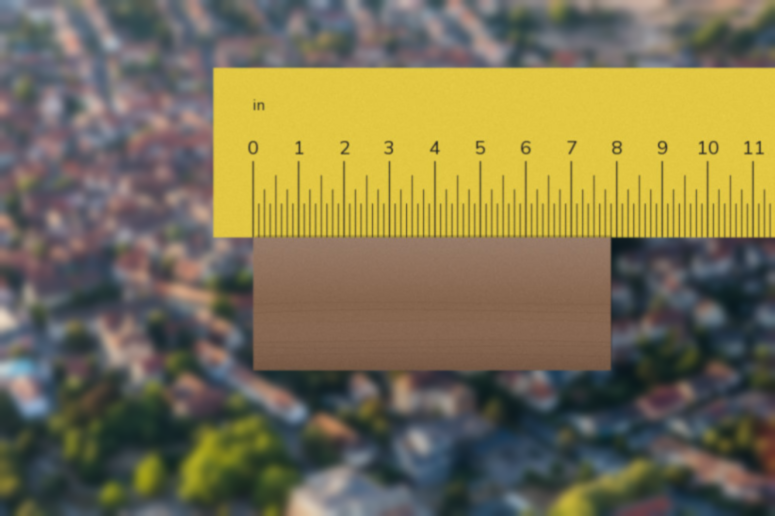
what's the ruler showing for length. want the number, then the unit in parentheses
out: 7.875 (in)
